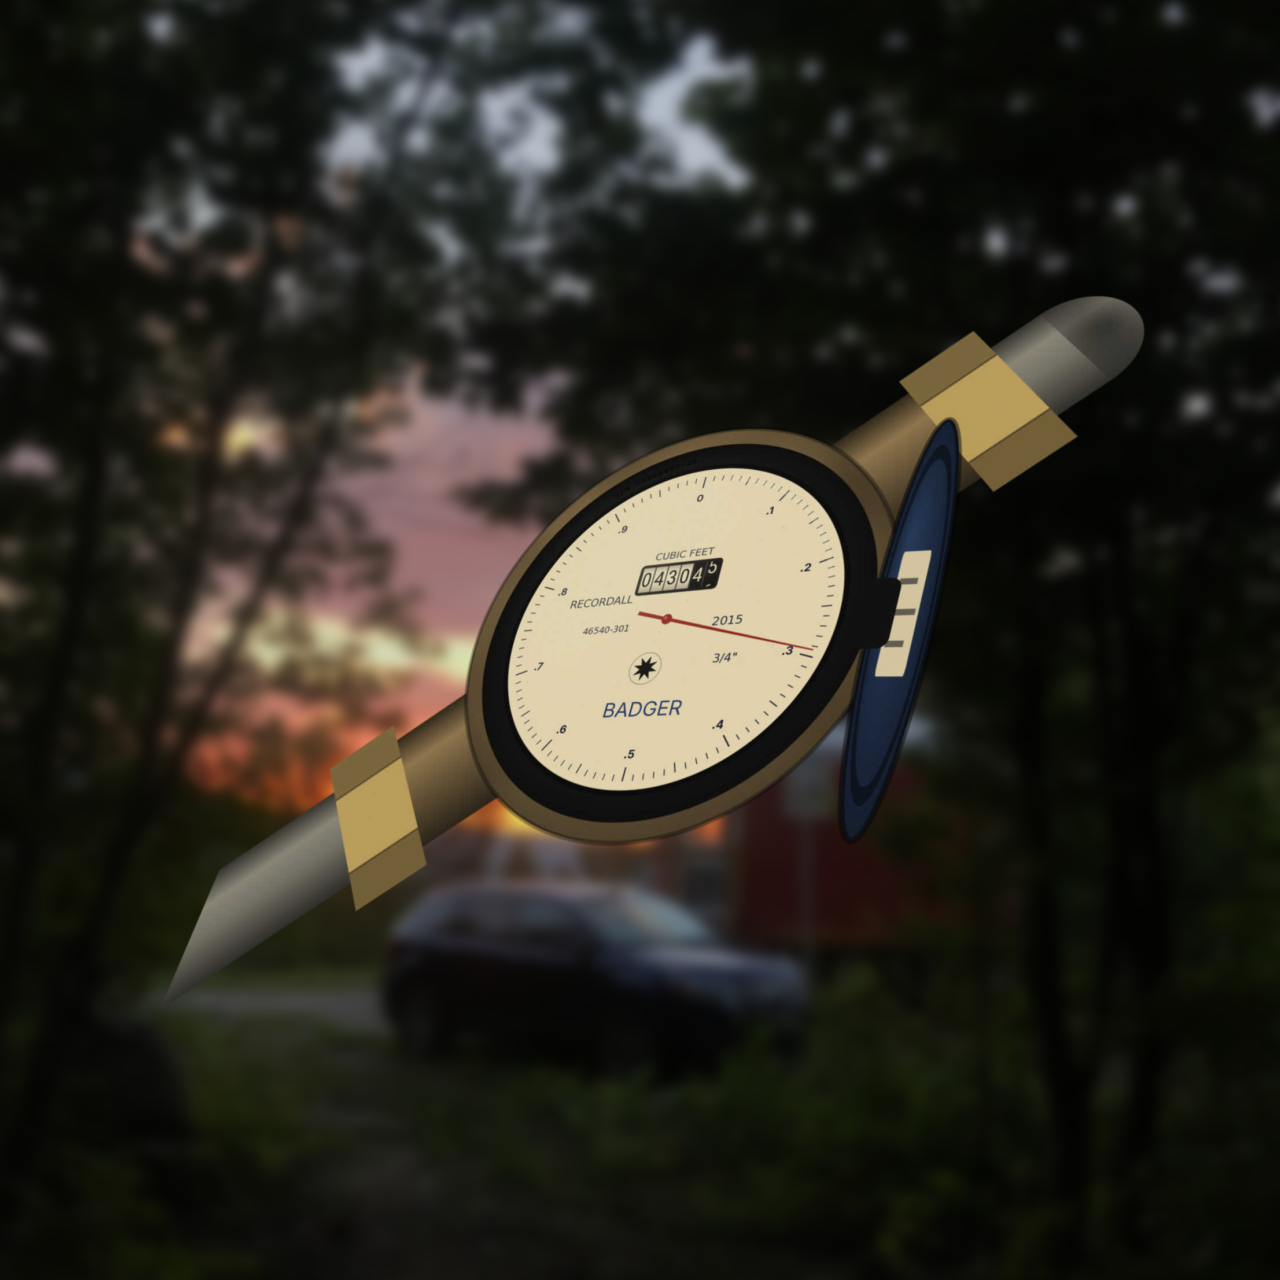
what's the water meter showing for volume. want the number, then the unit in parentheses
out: 43045.29 (ft³)
